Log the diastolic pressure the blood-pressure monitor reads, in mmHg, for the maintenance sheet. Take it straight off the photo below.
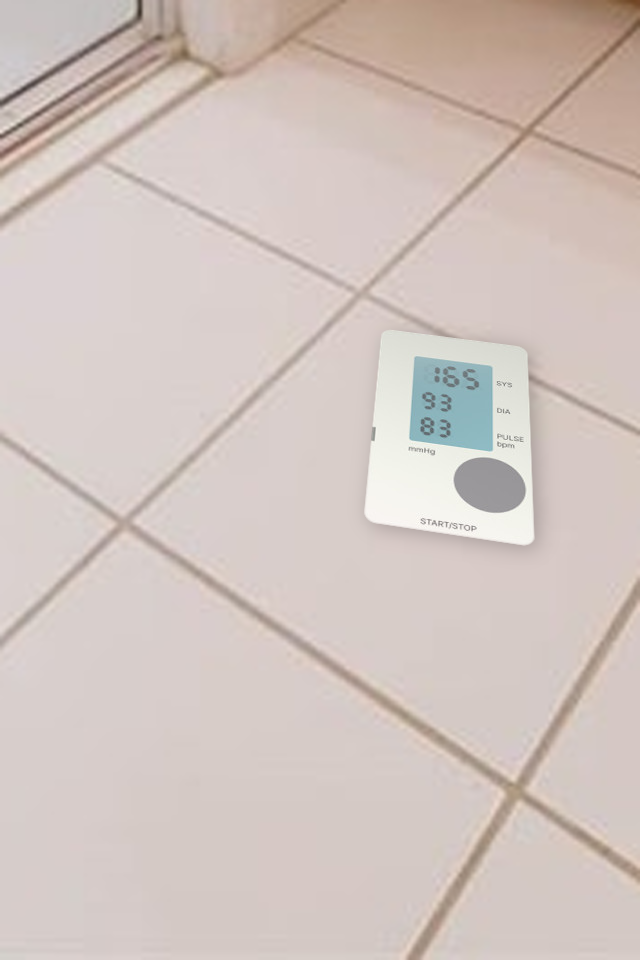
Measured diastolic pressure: 93 mmHg
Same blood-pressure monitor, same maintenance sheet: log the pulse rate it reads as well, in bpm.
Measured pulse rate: 83 bpm
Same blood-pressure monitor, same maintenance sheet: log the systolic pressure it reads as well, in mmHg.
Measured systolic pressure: 165 mmHg
